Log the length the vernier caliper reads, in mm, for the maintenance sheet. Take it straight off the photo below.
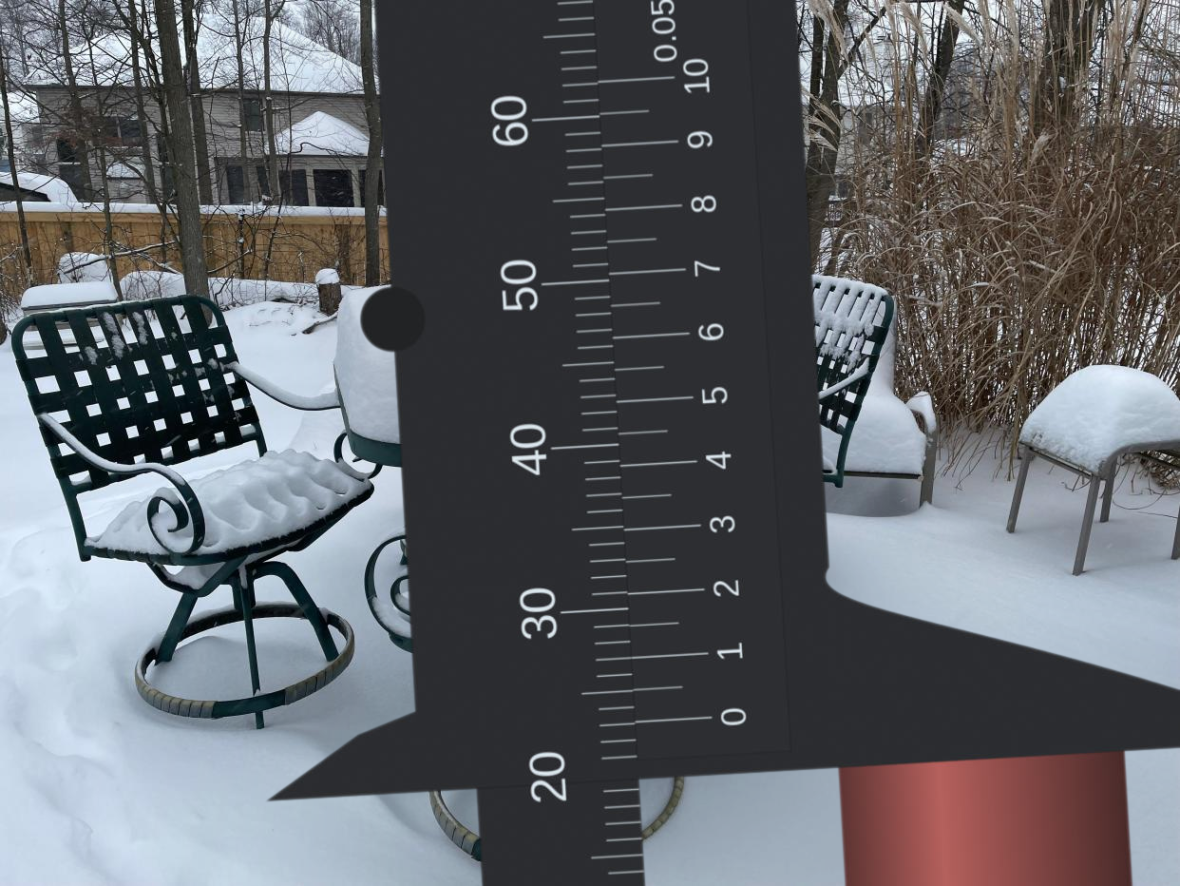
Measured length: 23.1 mm
